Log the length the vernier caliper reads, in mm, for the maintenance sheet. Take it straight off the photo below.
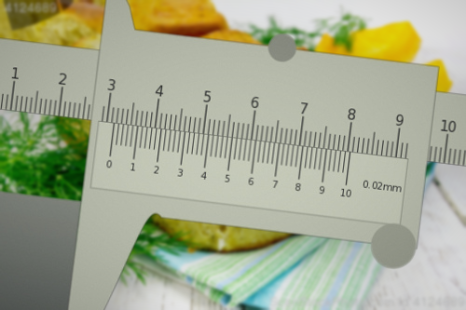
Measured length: 31.5 mm
